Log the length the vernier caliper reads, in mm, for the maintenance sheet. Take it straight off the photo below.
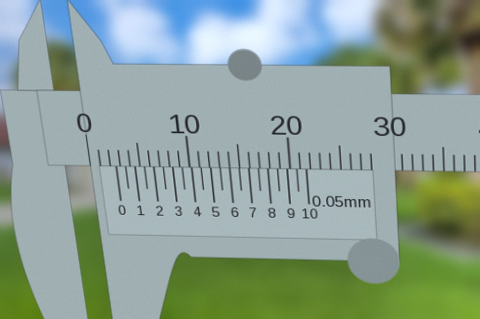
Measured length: 2.6 mm
